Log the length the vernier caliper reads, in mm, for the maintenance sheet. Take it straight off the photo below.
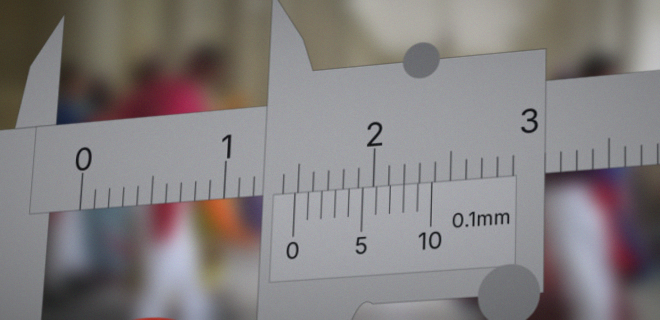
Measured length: 14.8 mm
